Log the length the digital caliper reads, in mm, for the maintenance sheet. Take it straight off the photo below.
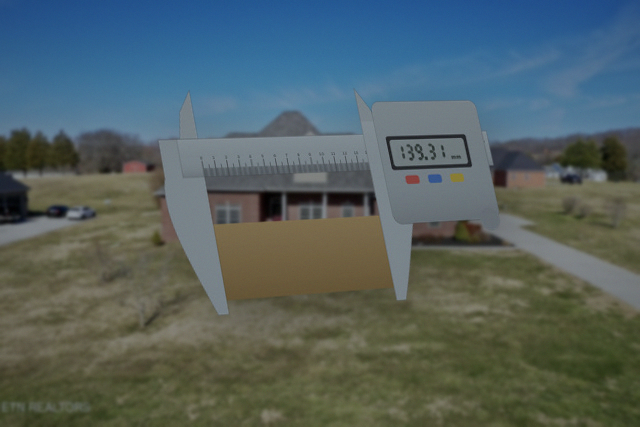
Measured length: 139.31 mm
